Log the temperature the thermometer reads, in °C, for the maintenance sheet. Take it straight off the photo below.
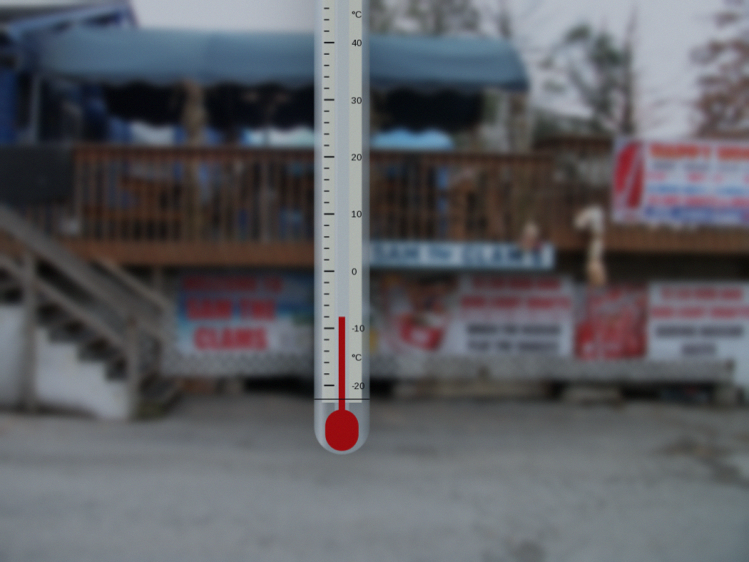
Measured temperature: -8 °C
